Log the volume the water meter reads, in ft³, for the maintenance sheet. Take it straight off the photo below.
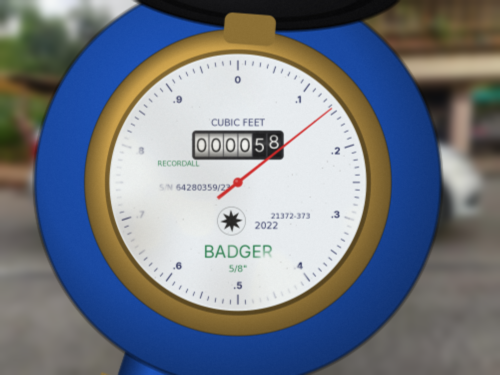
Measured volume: 58.14 ft³
